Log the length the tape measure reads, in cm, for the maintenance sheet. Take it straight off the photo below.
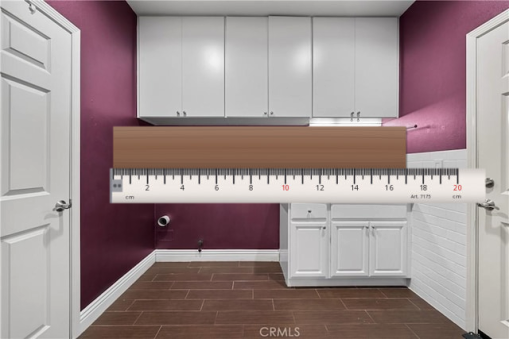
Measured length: 17 cm
